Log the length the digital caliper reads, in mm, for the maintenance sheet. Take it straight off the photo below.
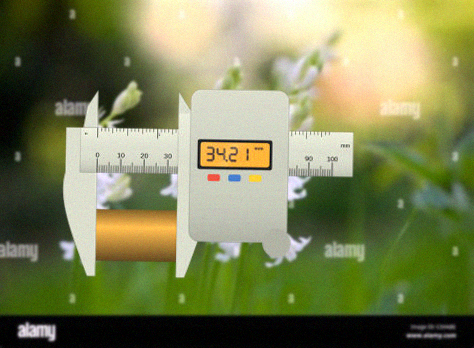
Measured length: 34.21 mm
